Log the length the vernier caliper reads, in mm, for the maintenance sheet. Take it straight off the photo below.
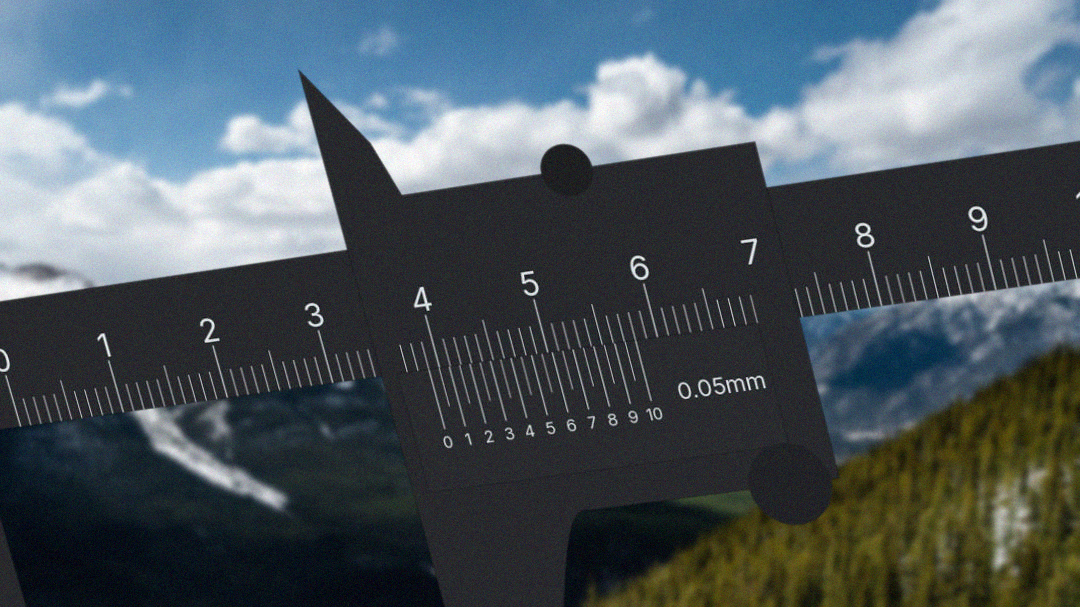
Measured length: 39.0 mm
